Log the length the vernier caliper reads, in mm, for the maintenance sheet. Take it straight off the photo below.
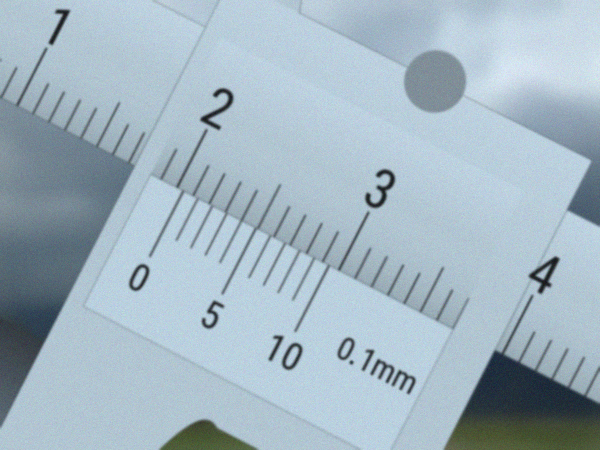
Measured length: 20.4 mm
